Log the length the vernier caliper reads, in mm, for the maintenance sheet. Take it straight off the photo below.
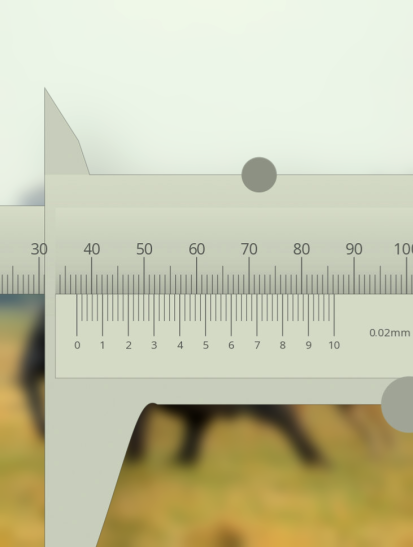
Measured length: 37.2 mm
